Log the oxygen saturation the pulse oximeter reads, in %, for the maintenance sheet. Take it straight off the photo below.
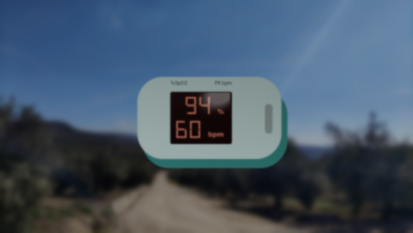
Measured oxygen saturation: 94 %
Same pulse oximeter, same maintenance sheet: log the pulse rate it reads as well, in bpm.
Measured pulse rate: 60 bpm
